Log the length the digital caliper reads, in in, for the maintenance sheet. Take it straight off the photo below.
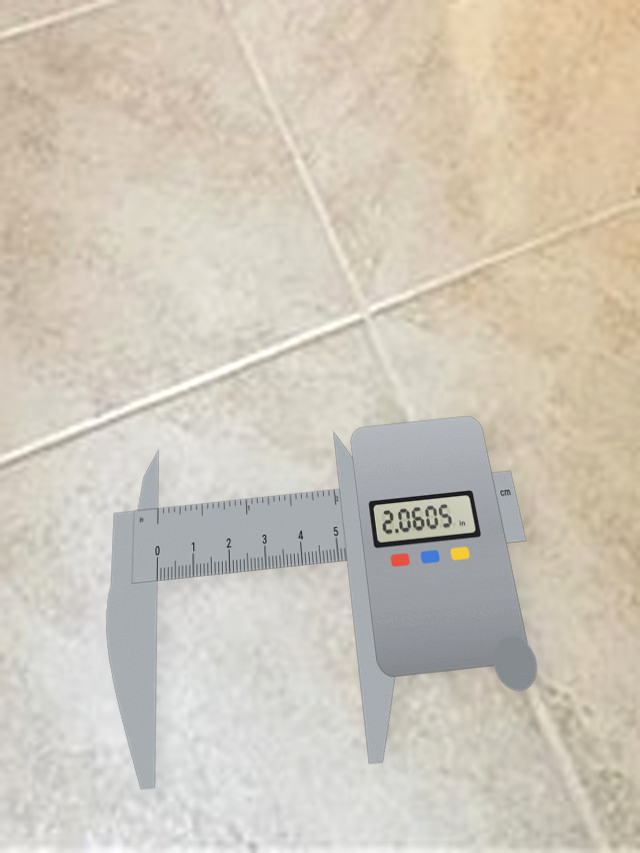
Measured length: 2.0605 in
